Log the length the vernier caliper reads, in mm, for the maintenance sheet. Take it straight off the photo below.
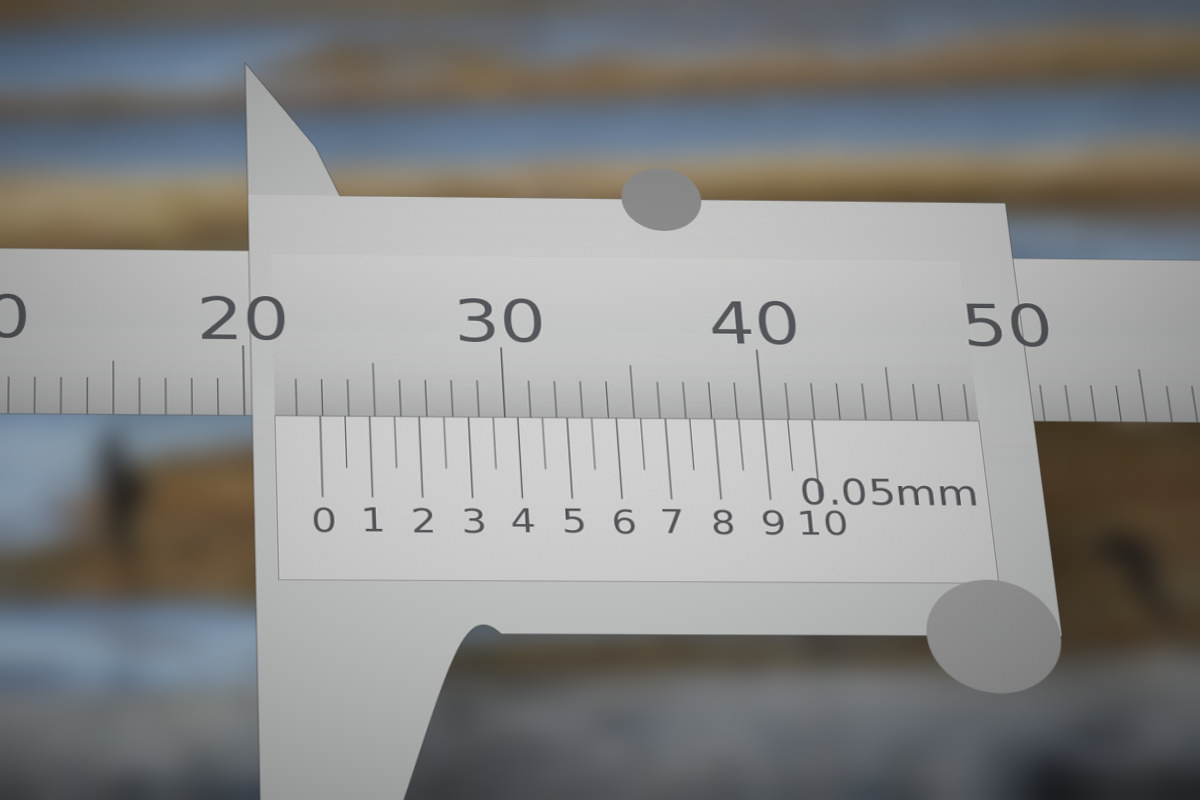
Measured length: 22.90 mm
